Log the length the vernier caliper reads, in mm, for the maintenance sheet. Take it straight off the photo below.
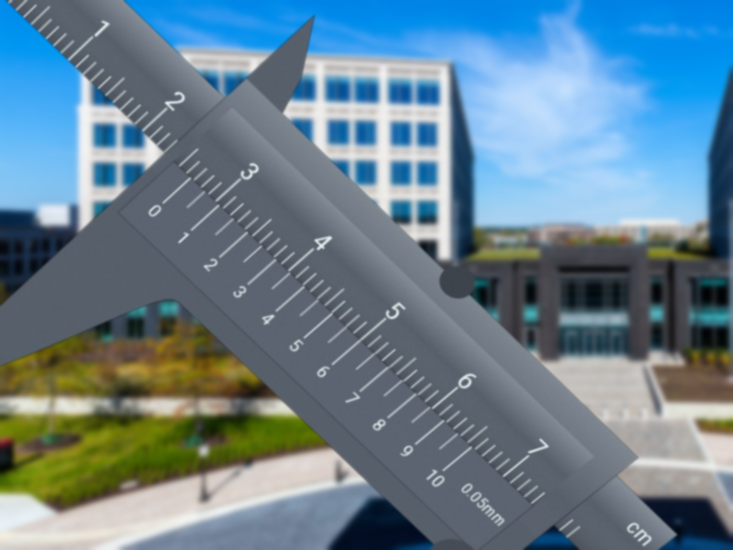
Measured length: 26.6 mm
